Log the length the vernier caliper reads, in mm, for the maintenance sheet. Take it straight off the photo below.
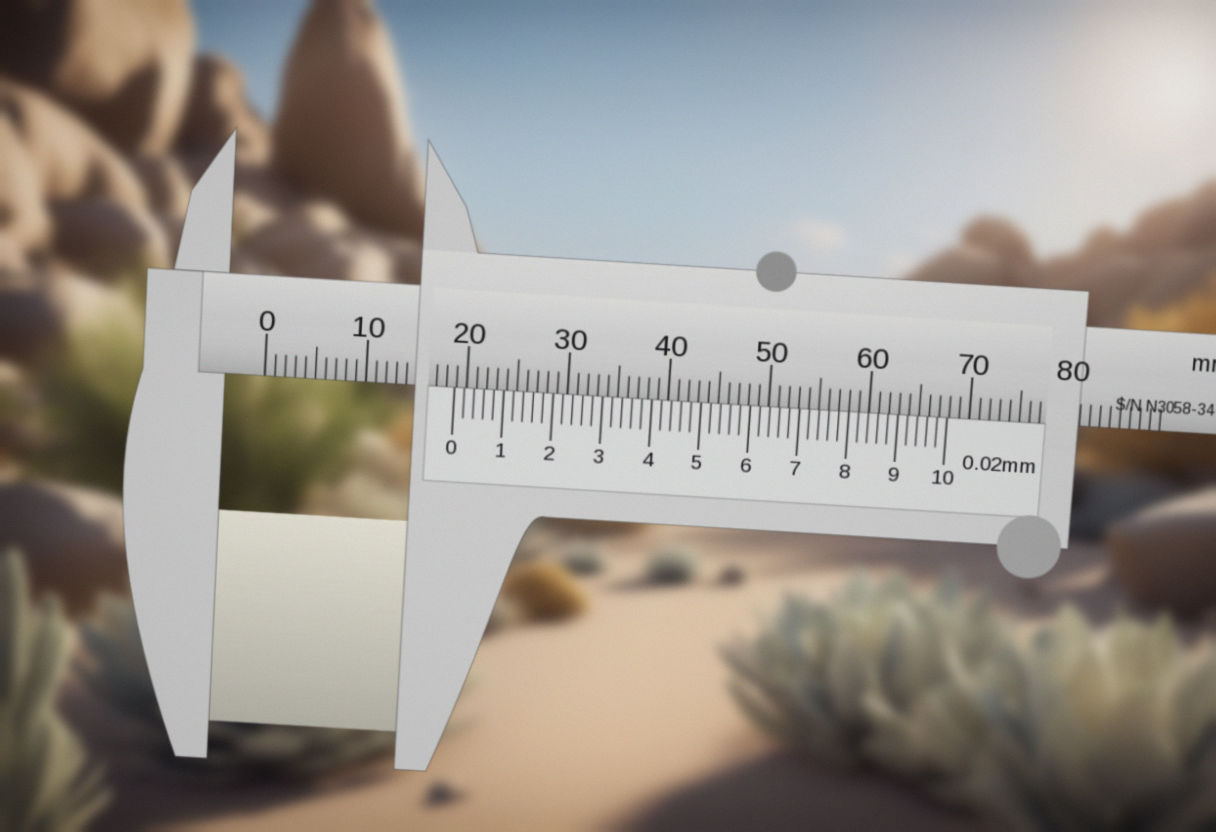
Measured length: 18.8 mm
